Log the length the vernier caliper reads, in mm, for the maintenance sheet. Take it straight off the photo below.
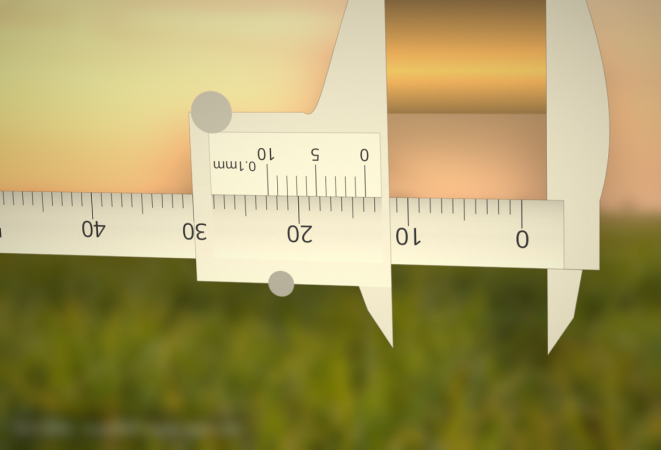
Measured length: 13.8 mm
